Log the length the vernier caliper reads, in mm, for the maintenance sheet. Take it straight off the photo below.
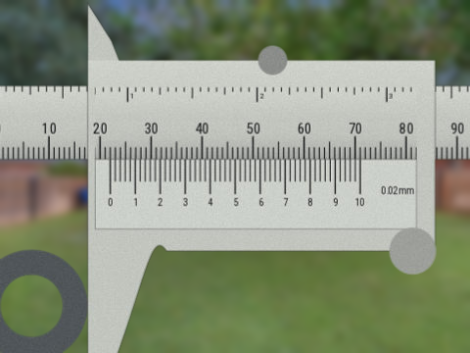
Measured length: 22.0 mm
